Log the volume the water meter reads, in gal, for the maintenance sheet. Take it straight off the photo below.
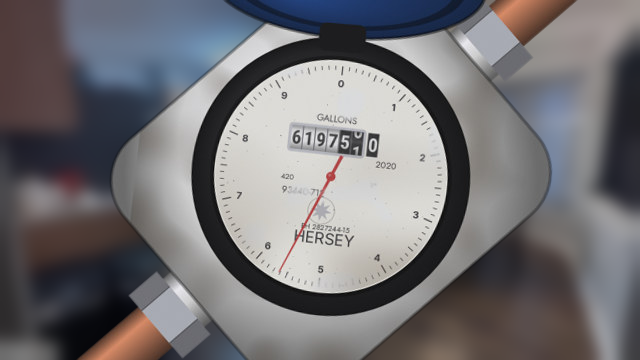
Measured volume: 6197505.6 gal
